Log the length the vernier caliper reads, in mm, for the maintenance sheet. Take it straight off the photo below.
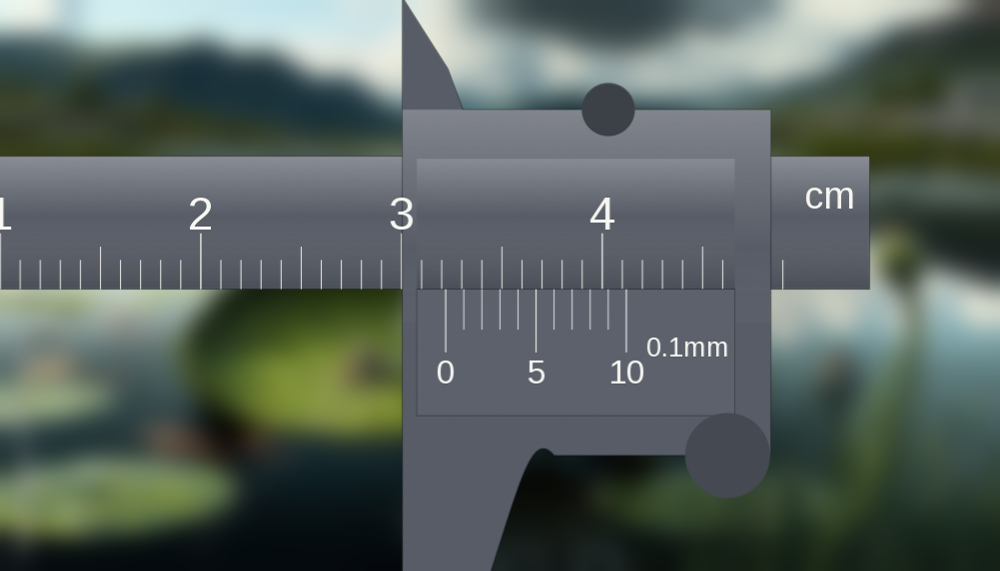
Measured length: 32.2 mm
